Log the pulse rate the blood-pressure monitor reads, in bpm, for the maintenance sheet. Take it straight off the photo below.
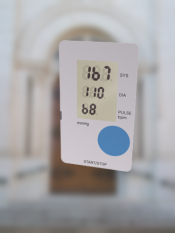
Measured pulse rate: 68 bpm
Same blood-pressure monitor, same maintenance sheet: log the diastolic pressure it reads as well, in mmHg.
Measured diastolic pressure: 110 mmHg
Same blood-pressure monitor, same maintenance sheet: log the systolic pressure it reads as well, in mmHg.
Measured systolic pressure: 167 mmHg
